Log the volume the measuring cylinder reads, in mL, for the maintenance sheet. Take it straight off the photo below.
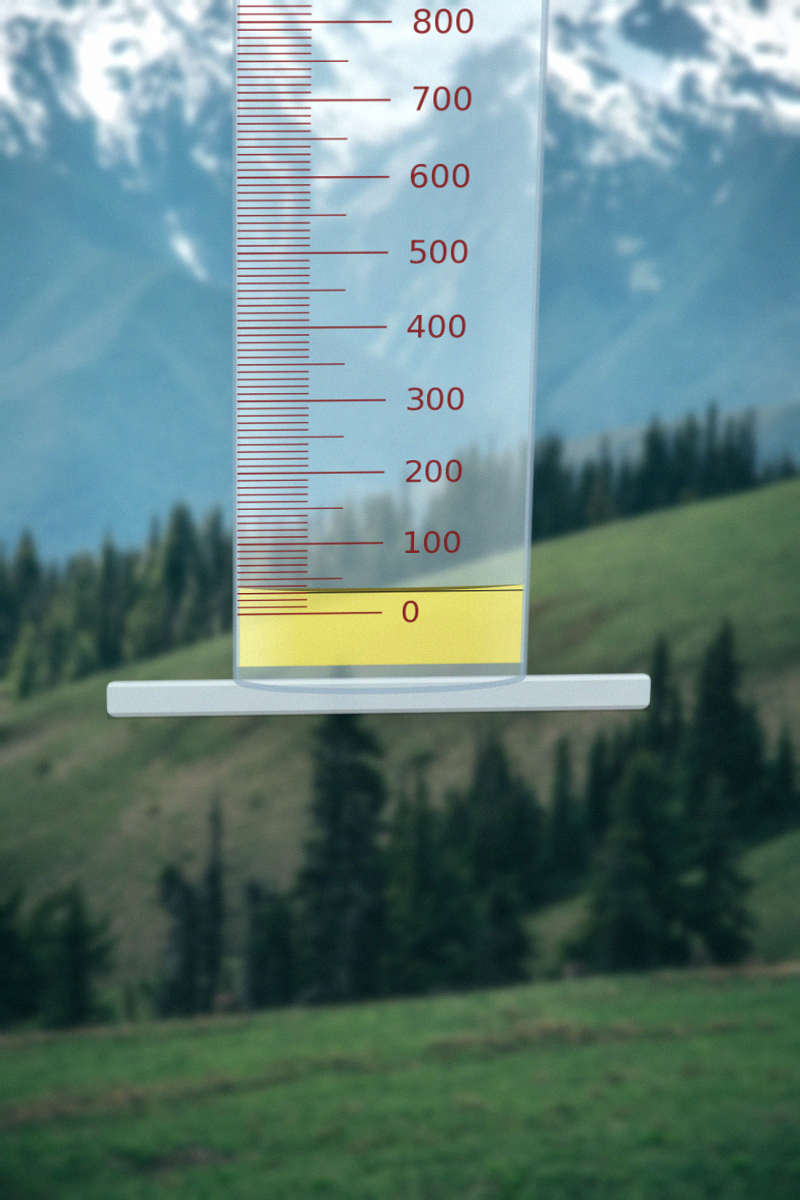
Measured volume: 30 mL
